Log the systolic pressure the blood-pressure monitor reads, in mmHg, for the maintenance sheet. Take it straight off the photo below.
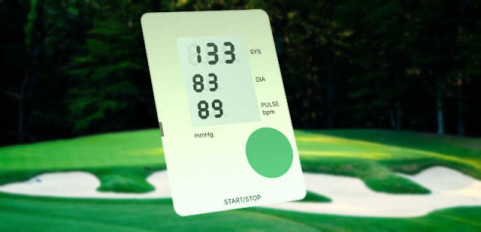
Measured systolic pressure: 133 mmHg
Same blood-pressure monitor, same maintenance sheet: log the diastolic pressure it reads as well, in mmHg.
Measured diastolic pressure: 83 mmHg
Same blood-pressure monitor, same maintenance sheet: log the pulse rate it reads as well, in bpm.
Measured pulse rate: 89 bpm
